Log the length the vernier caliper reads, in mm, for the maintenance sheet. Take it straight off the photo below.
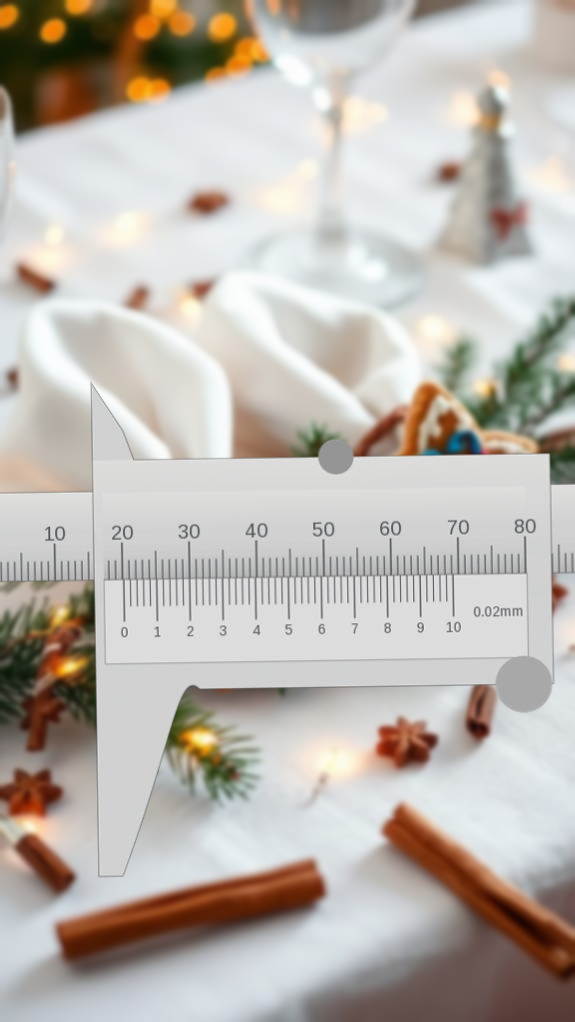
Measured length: 20.2 mm
